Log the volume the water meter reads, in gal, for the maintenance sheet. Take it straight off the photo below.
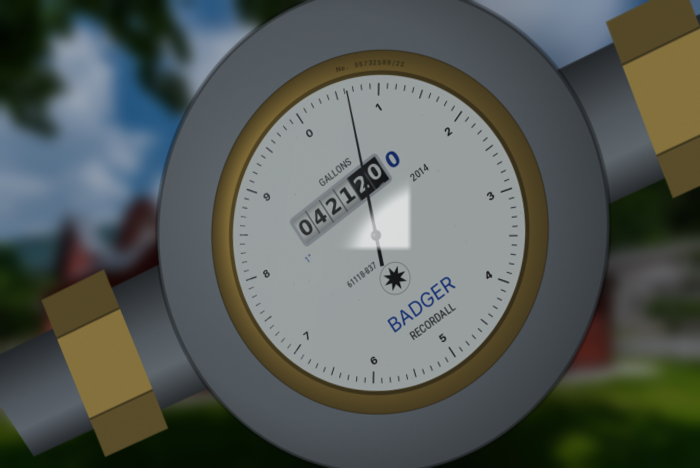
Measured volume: 421200.6 gal
